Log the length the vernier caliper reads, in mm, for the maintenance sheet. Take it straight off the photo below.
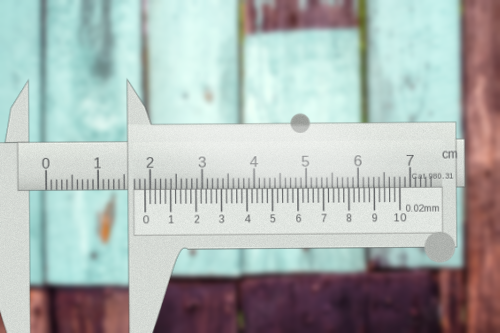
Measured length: 19.0 mm
